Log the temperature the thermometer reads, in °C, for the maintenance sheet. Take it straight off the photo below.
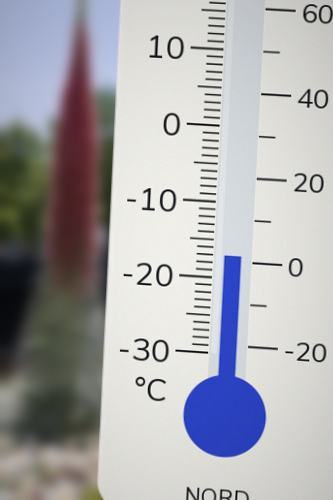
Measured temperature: -17 °C
